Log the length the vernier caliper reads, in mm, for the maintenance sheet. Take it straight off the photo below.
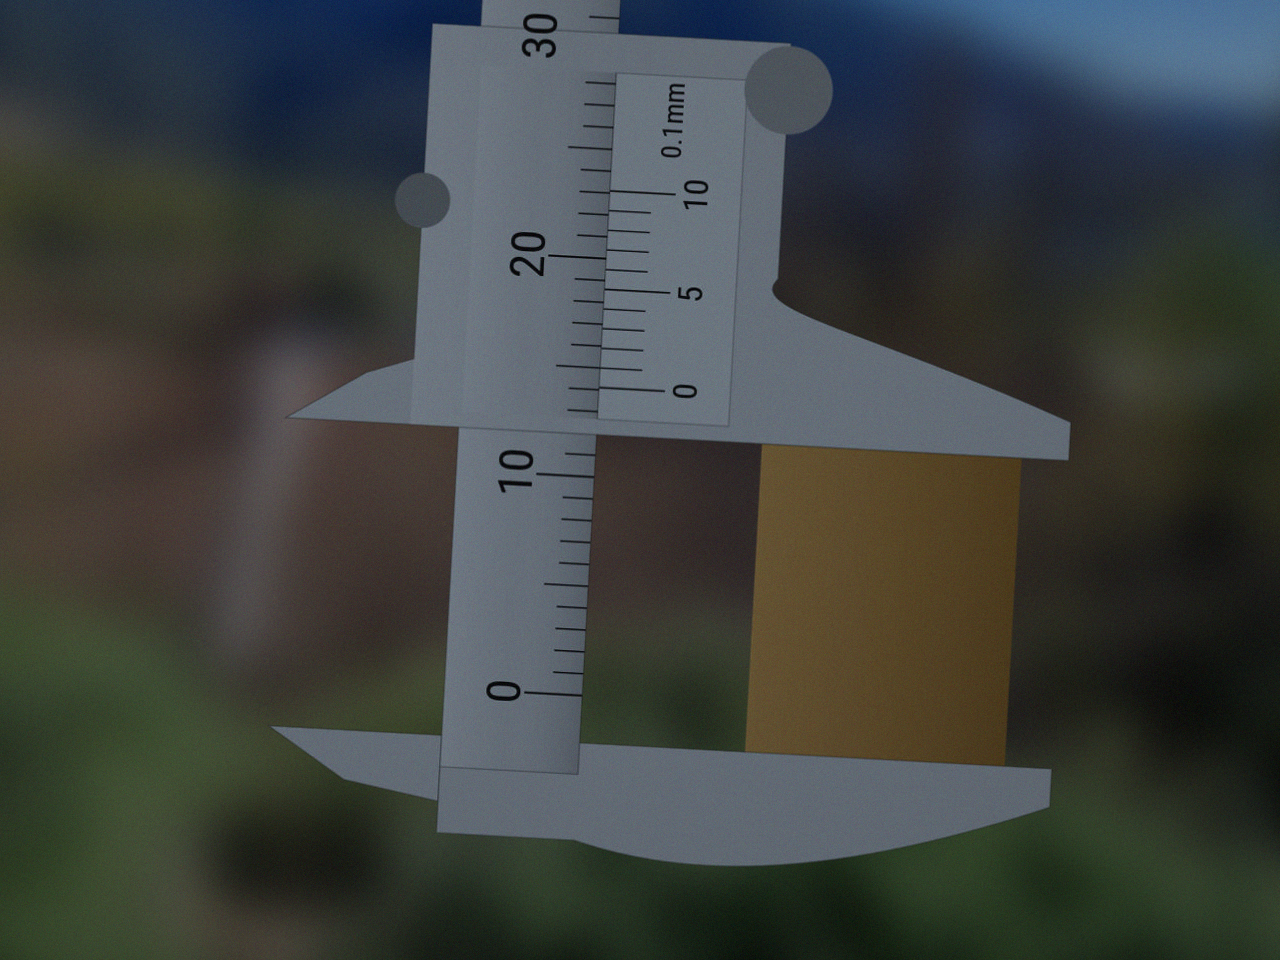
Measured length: 14.1 mm
